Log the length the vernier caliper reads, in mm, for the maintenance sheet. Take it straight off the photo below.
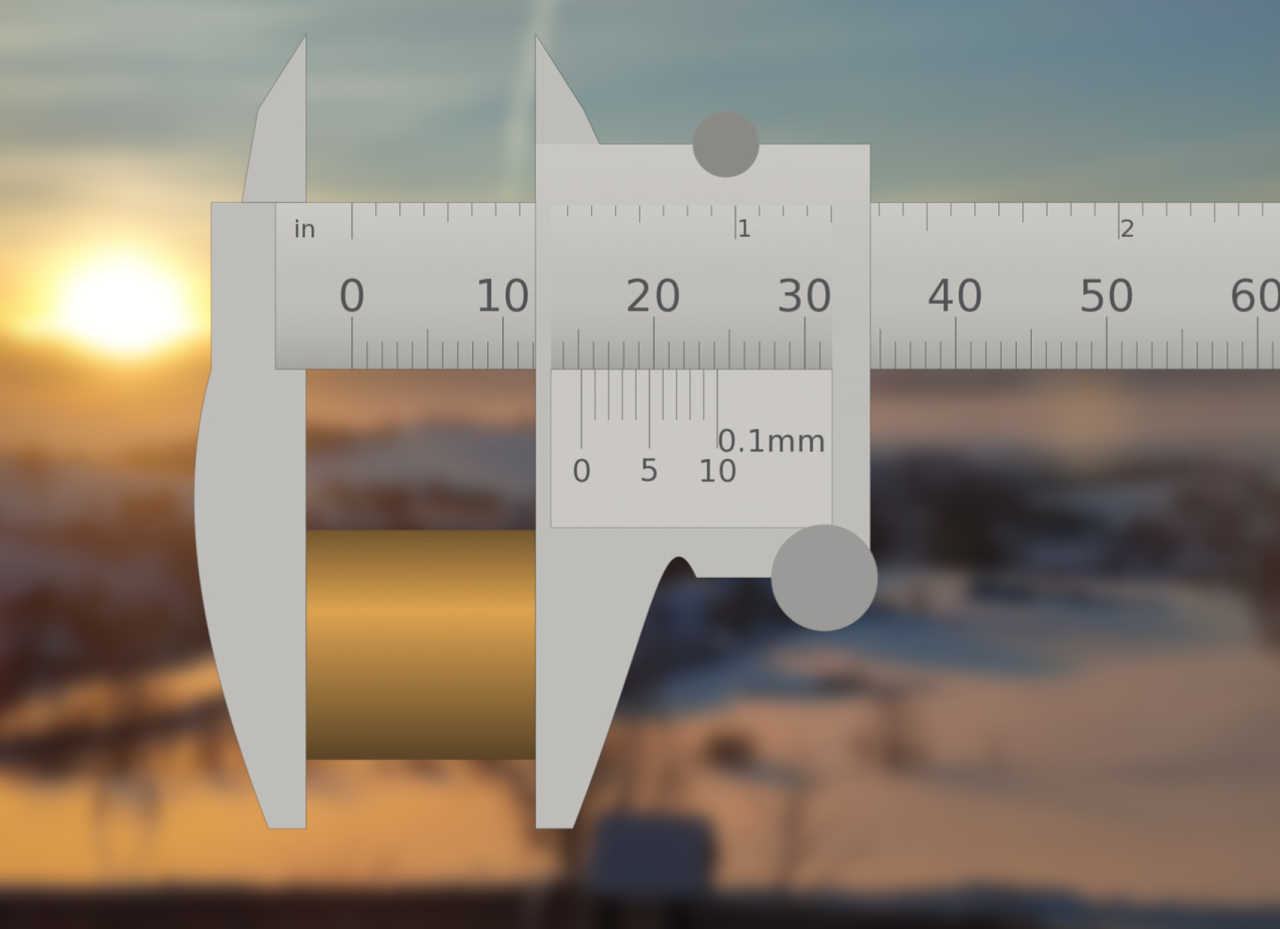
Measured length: 15.2 mm
